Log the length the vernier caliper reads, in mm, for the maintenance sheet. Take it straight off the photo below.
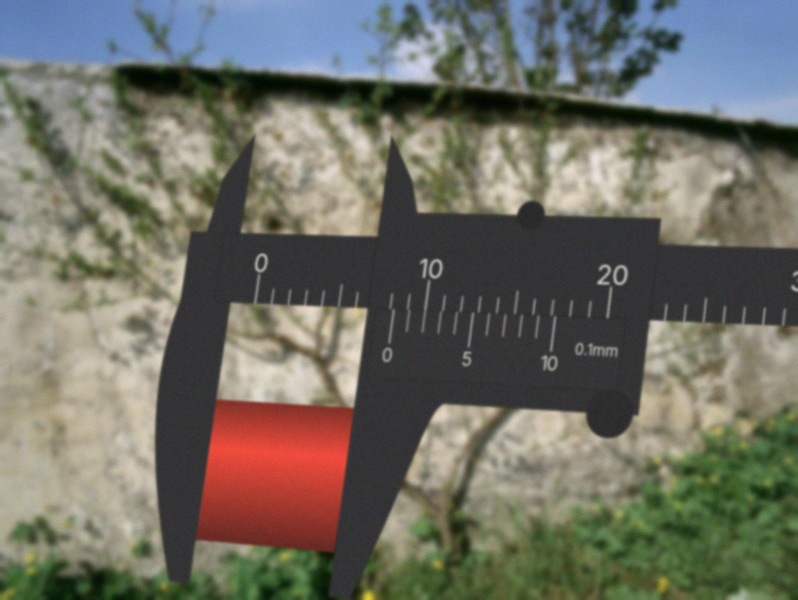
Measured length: 8.2 mm
